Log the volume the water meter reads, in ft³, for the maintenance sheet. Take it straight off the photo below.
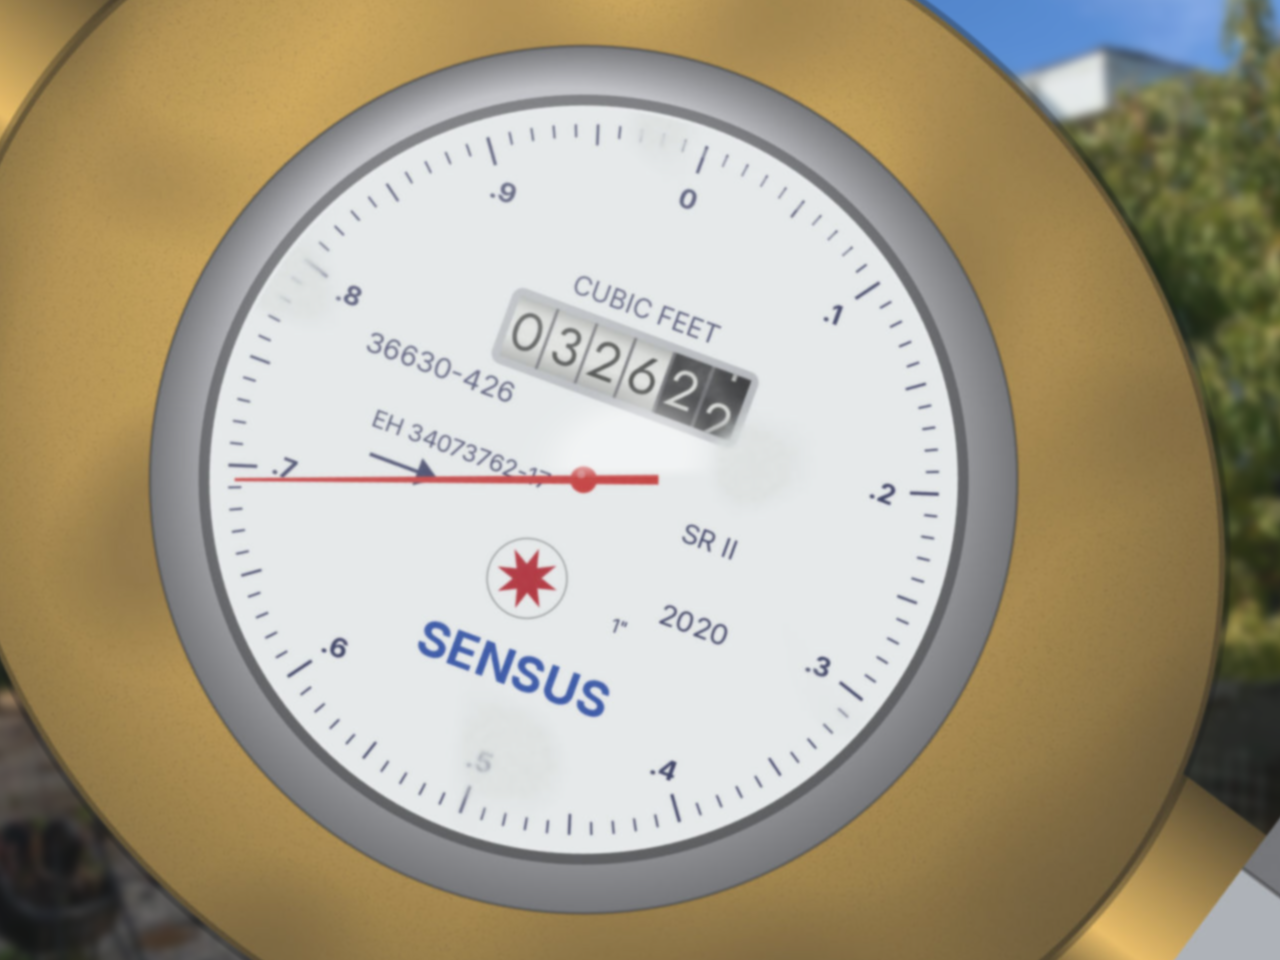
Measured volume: 32621.69 ft³
